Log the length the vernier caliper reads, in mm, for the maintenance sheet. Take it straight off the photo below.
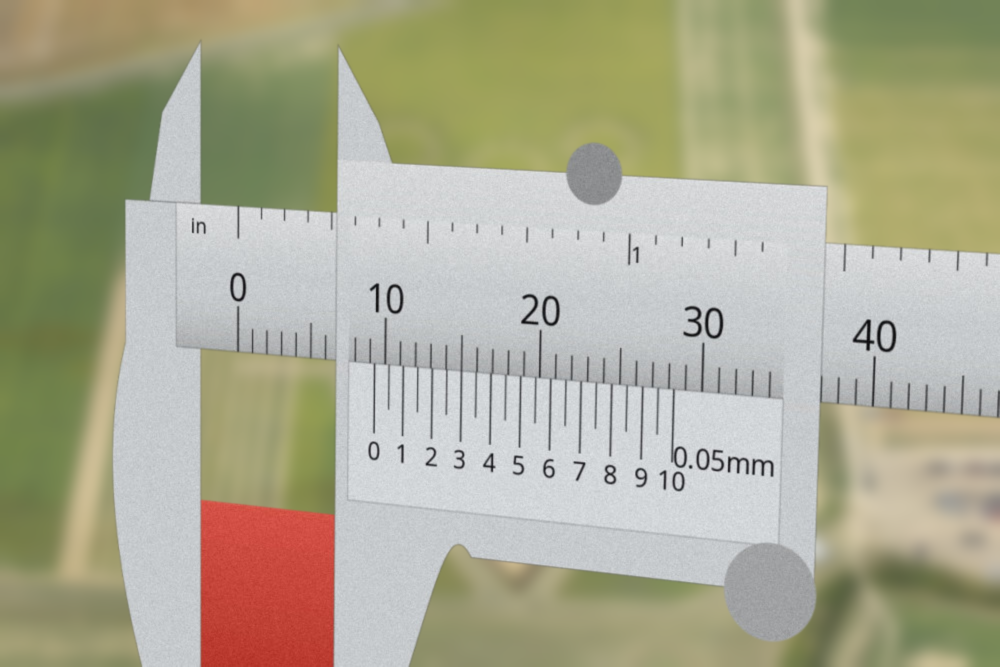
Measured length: 9.3 mm
